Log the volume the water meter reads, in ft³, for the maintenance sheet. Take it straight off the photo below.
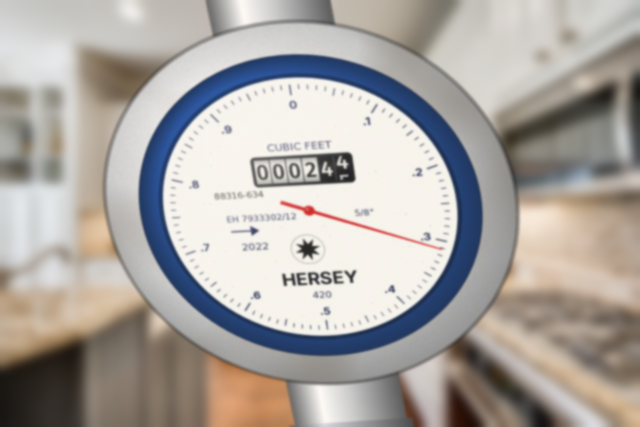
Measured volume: 244.31 ft³
